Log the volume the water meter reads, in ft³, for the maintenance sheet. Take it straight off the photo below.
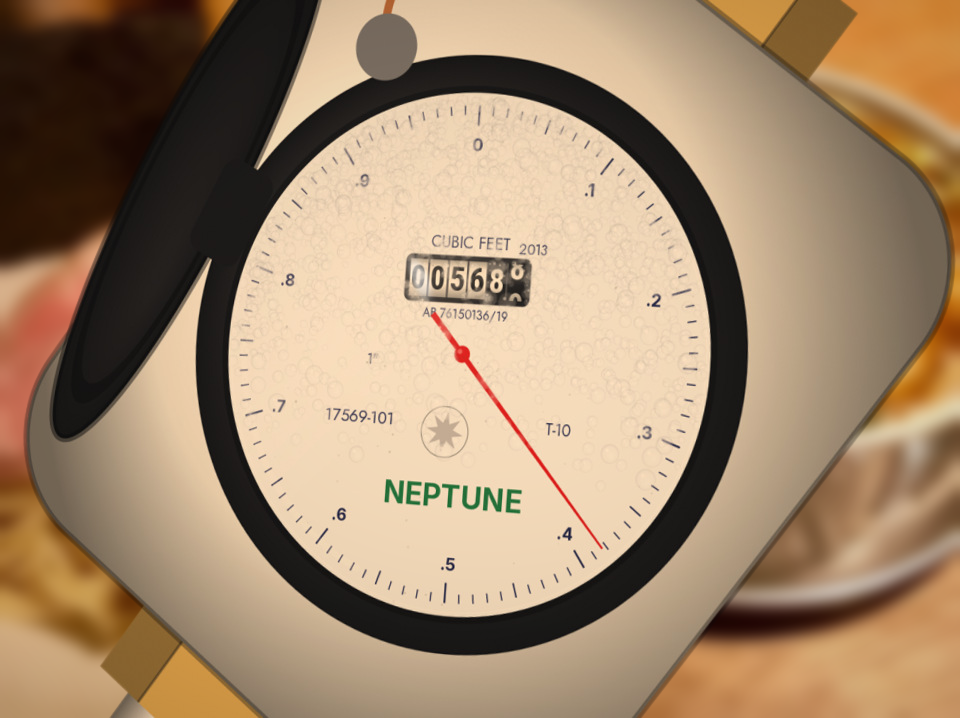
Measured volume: 5688.38 ft³
